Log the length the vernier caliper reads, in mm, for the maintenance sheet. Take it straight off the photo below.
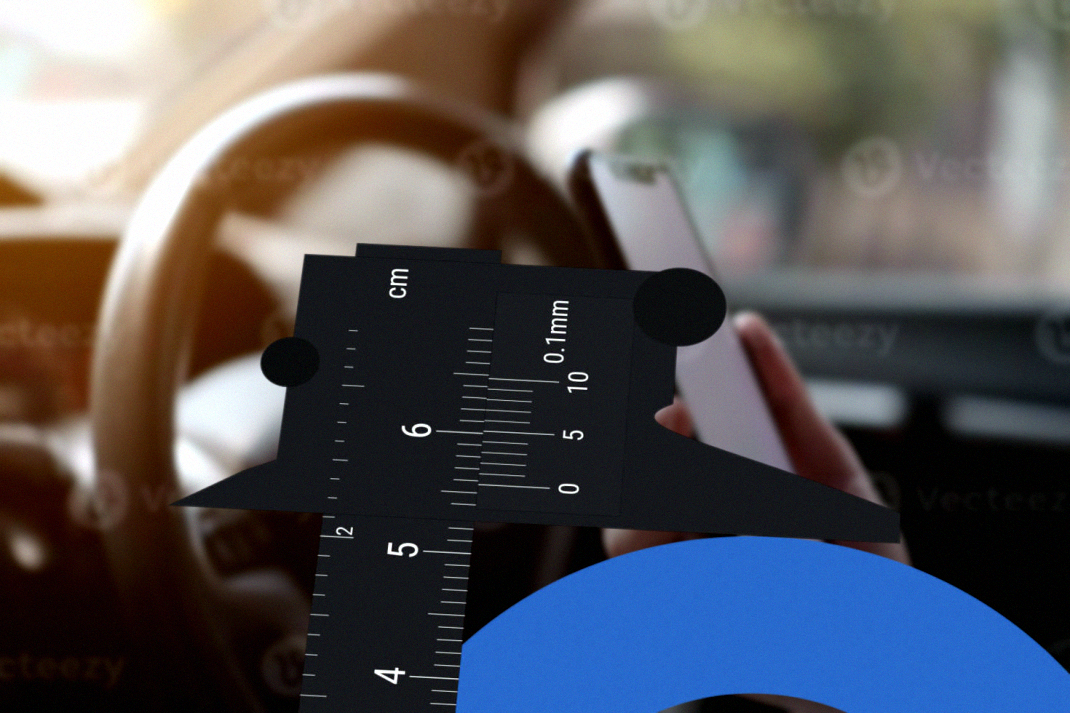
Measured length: 55.7 mm
